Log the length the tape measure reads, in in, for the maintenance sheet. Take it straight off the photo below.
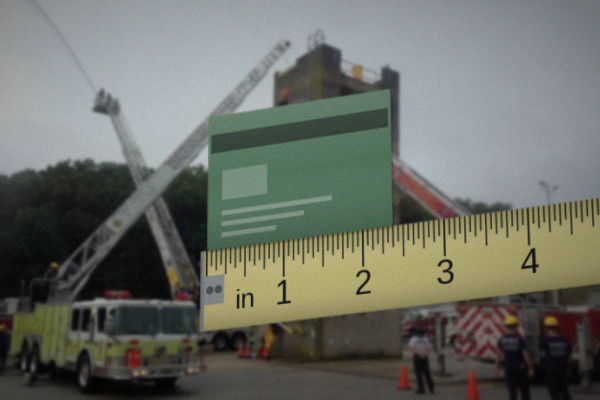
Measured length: 2.375 in
